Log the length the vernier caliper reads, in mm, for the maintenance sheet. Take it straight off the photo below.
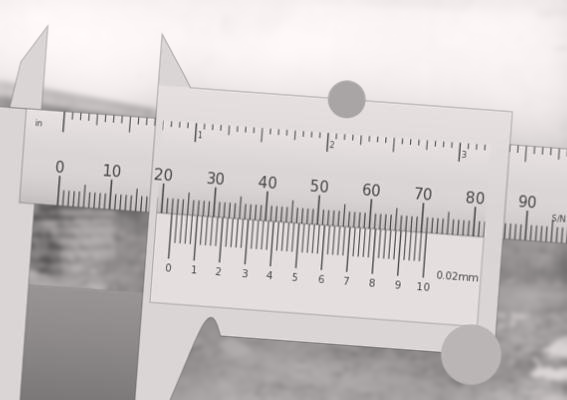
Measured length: 22.0 mm
